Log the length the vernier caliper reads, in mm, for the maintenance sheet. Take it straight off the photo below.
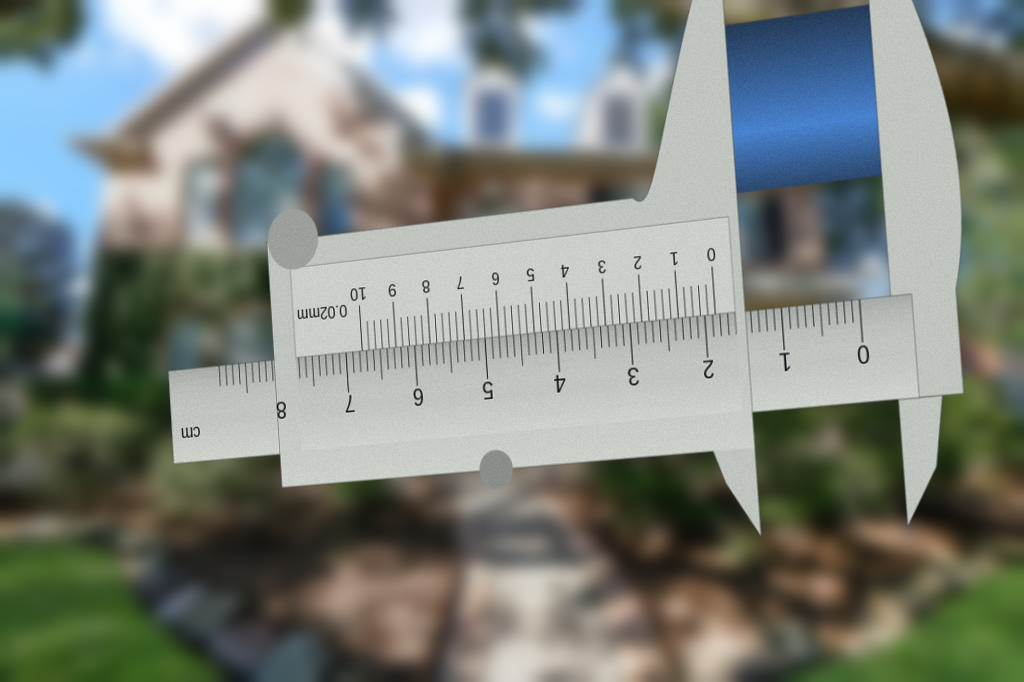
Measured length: 18.6 mm
